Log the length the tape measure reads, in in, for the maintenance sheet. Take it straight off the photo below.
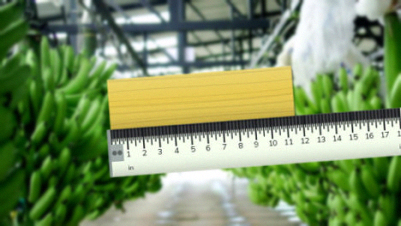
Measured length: 11.5 in
